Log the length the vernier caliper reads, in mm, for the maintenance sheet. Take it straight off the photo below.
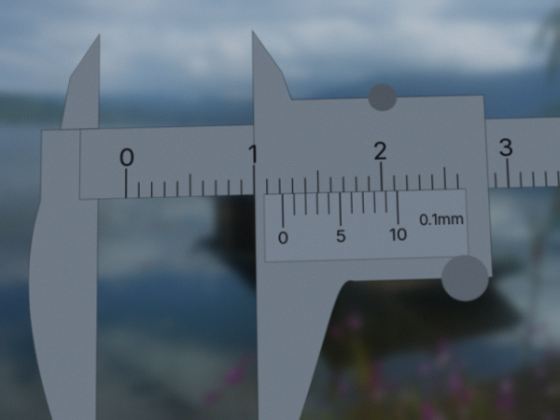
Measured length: 12.2 mm
